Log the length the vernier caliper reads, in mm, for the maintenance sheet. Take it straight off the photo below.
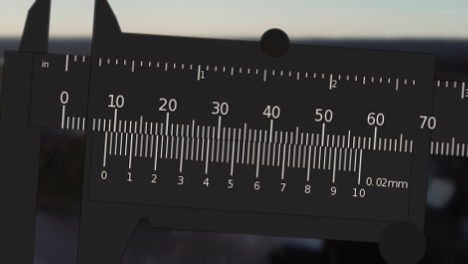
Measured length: 8.5 mm
